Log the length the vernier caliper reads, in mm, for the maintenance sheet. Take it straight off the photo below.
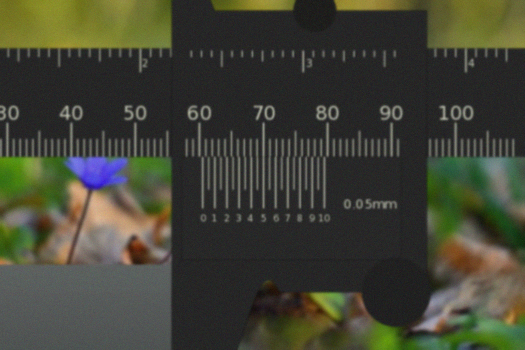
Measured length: 60.5 mm
